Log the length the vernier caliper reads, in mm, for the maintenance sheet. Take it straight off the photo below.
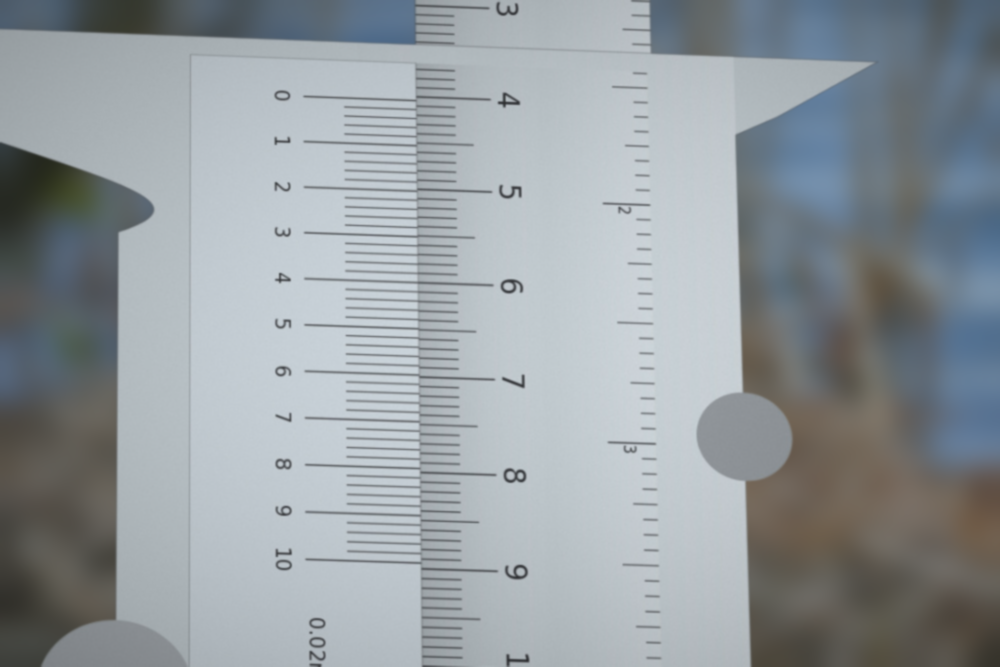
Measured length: 40.4 mm
